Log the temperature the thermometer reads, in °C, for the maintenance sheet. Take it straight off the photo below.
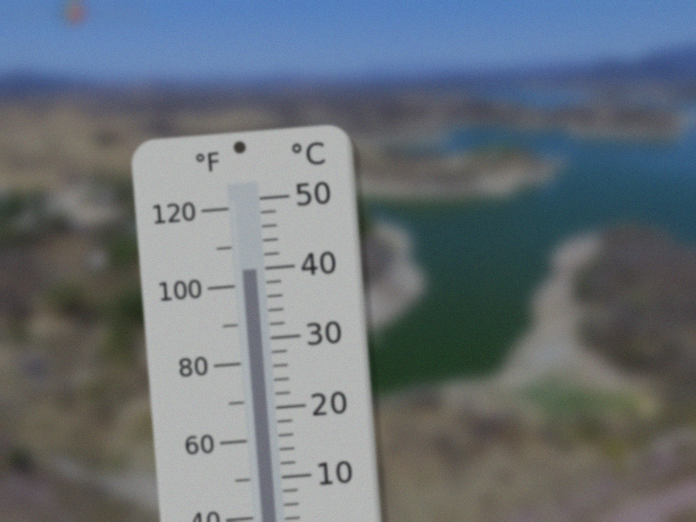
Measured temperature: 40 °C
